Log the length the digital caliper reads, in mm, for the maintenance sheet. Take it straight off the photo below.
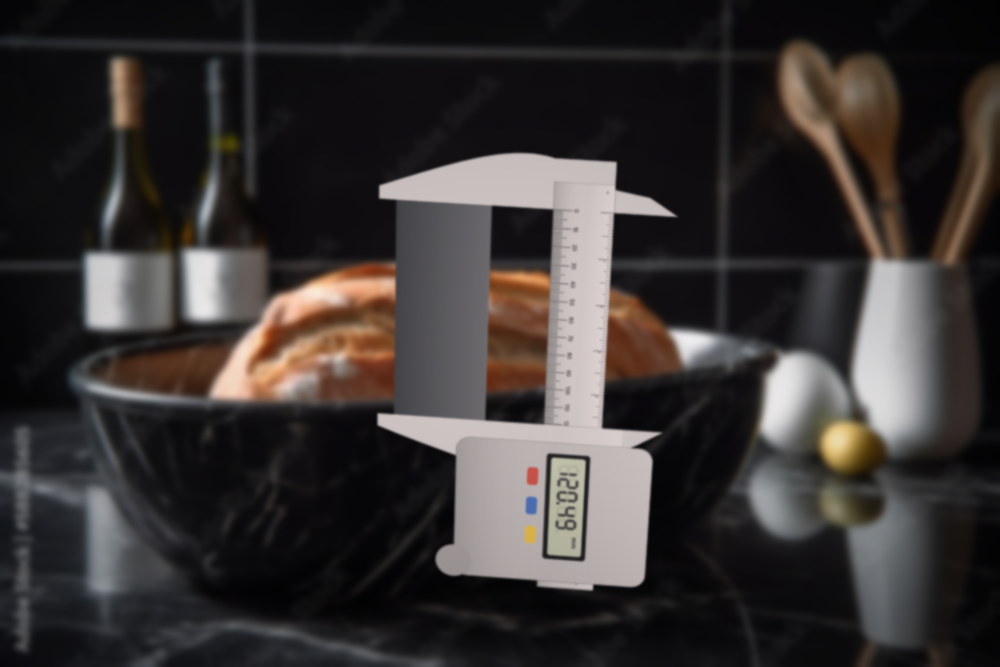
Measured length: 120.49 mm
